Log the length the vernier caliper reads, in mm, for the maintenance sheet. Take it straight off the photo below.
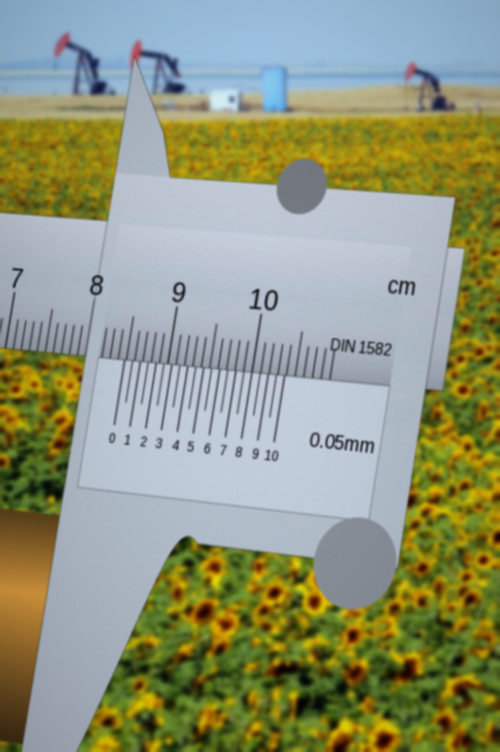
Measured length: 84.8 mm
